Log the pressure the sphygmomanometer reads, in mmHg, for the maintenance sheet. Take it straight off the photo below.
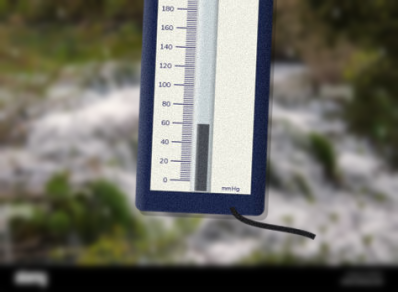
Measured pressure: 60 mmHg
